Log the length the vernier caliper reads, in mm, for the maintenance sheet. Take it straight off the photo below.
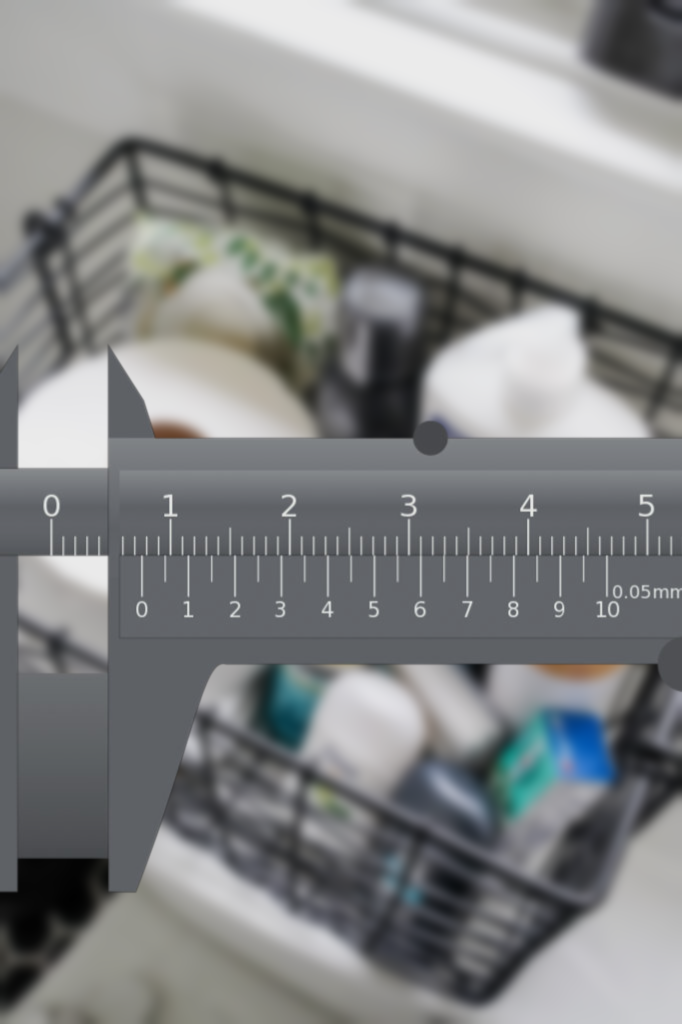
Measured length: 7.6 mm
